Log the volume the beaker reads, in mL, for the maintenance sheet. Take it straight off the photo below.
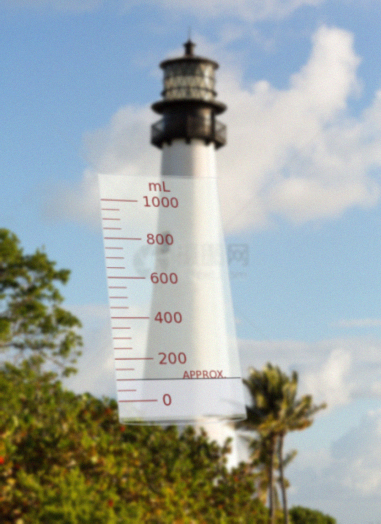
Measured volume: 100 mL
